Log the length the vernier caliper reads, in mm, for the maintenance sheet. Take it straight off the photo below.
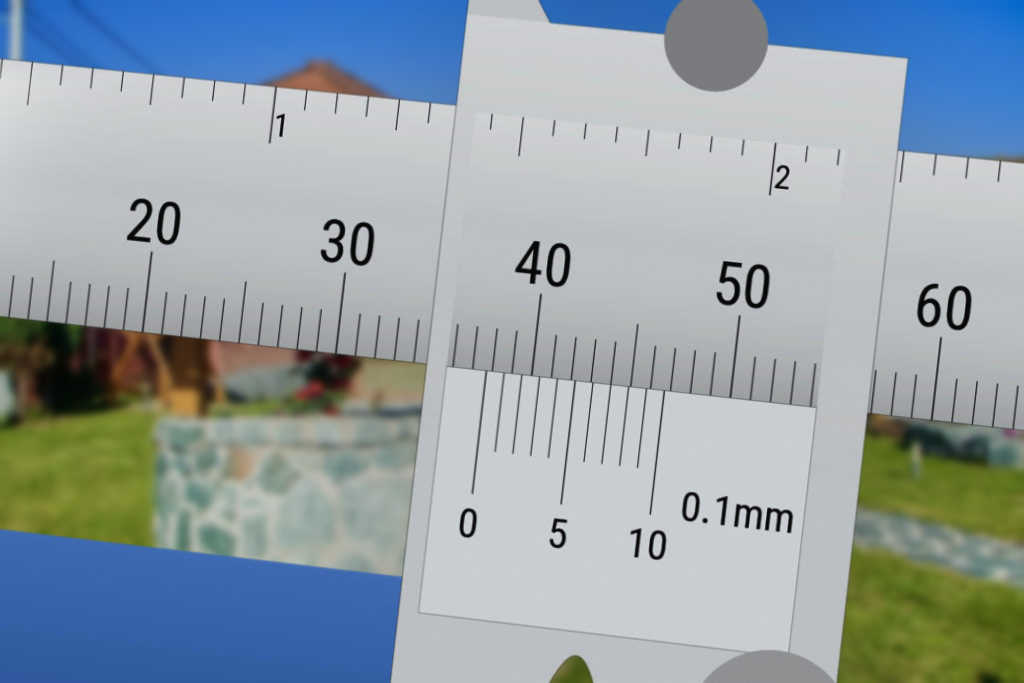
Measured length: 37.7 mm
